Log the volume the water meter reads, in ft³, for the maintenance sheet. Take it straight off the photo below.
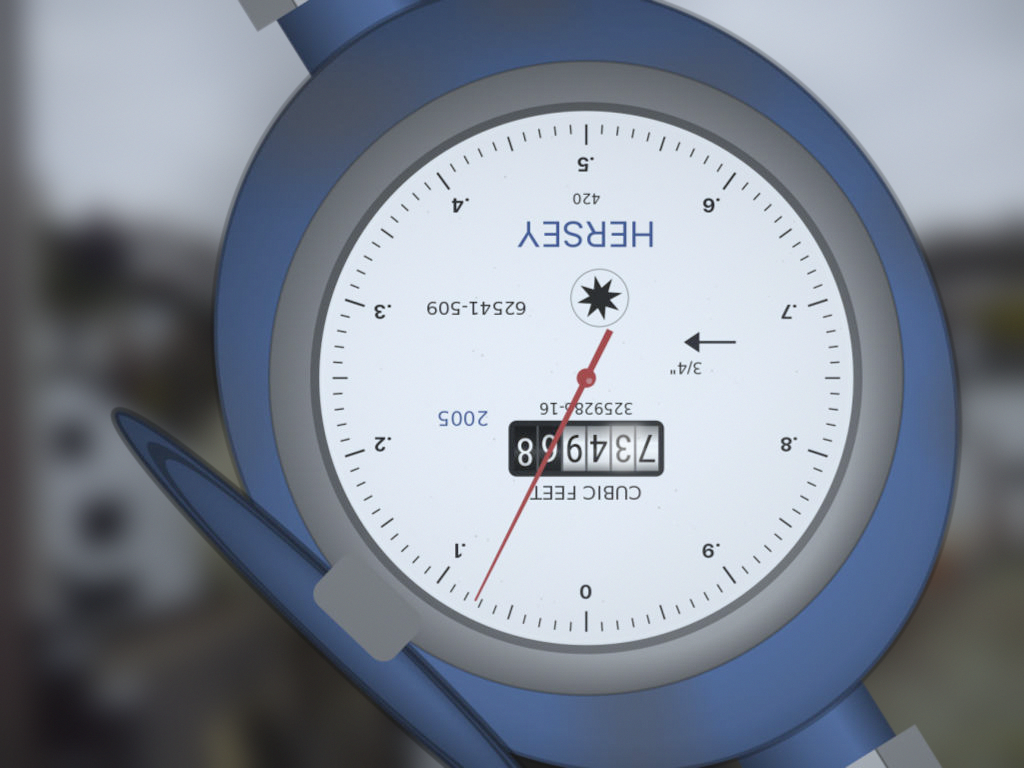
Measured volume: 734968.07 ft³
